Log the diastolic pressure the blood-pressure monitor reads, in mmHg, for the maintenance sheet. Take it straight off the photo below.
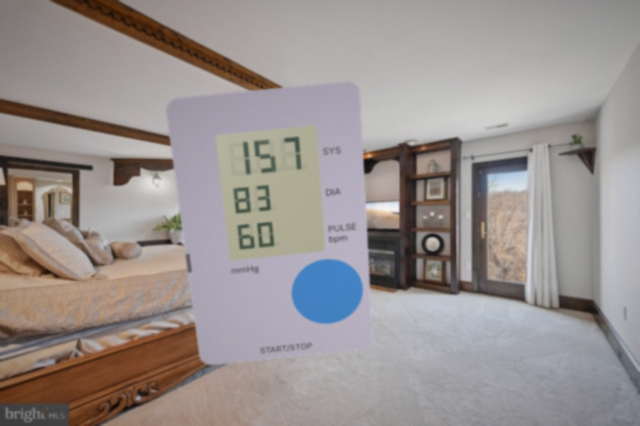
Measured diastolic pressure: 83 mmHg
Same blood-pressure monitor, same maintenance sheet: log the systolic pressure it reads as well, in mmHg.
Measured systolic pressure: 157 mmHg
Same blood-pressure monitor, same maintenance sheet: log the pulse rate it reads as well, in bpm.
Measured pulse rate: 60 bpm
